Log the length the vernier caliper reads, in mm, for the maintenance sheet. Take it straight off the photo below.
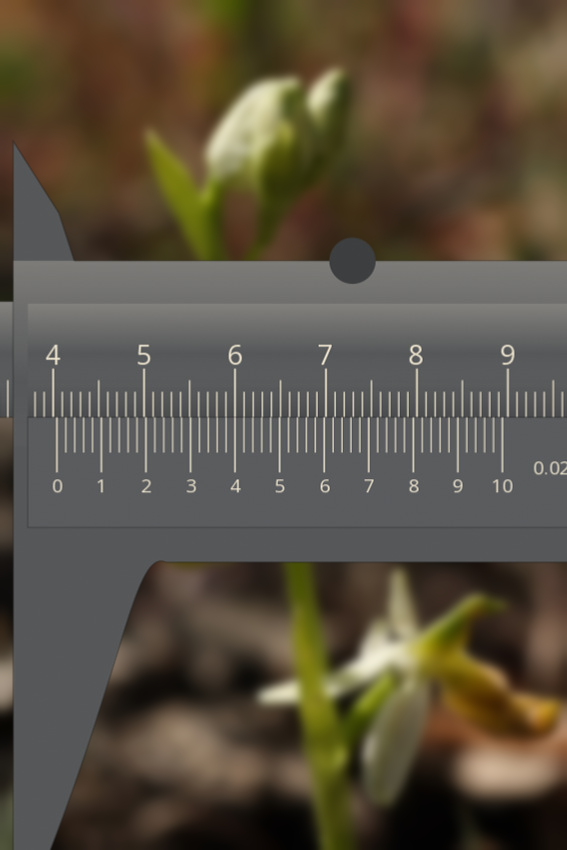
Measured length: 40.4 mm
